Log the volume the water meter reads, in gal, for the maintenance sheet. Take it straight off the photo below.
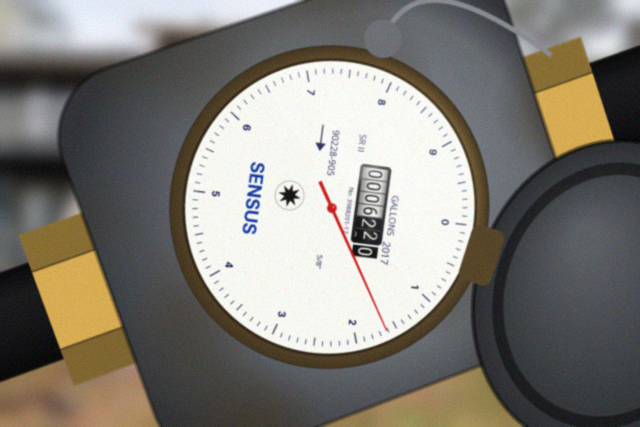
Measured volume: 6221.6 gal
